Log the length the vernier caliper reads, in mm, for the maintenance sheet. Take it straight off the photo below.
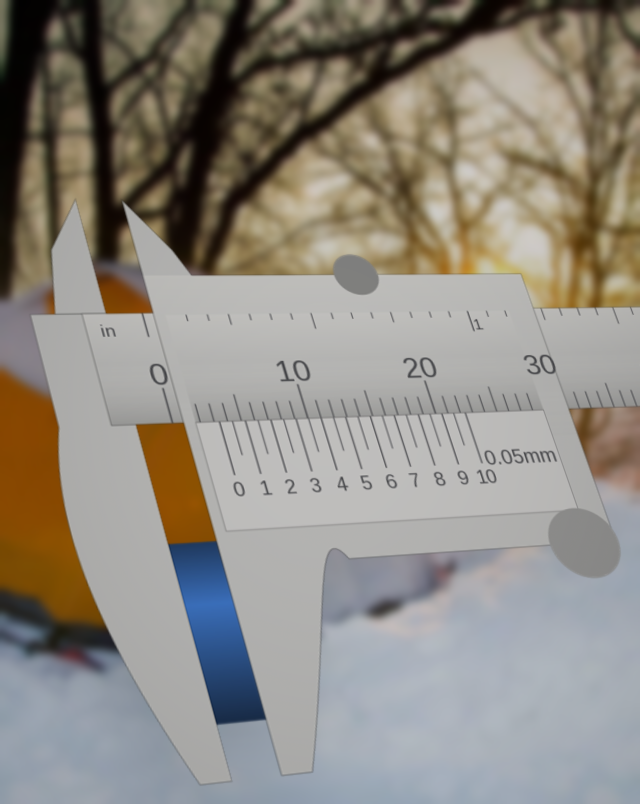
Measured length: 3.4 mm
